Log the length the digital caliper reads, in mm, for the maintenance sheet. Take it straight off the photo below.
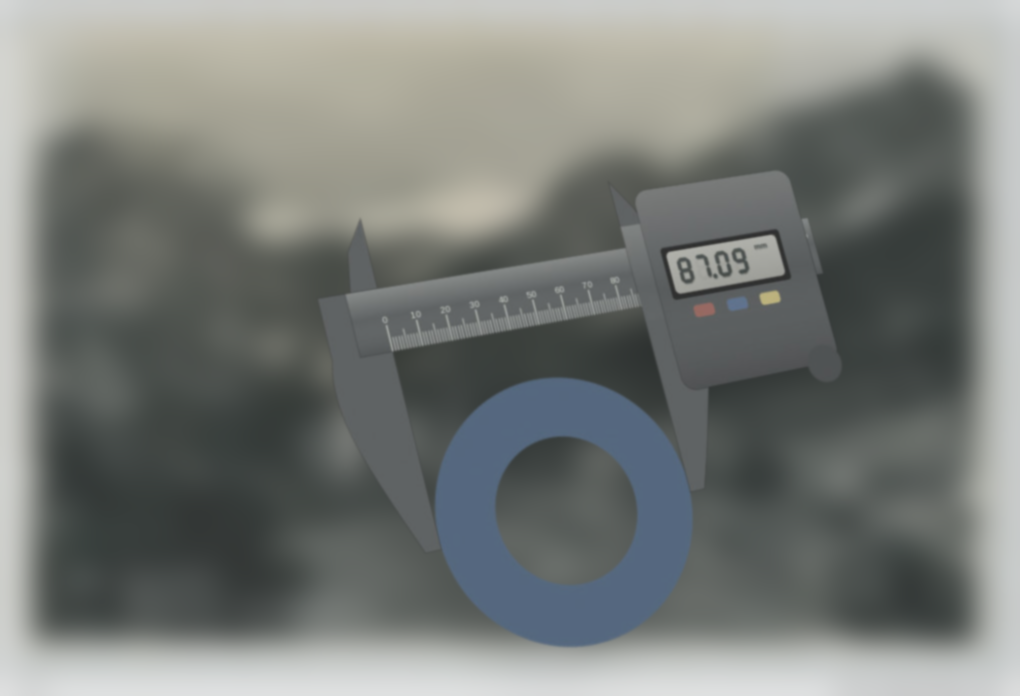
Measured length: 87.09 mm
